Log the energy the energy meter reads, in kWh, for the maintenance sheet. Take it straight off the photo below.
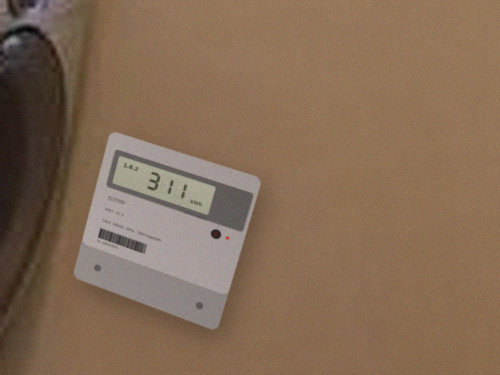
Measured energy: 311 kWh
